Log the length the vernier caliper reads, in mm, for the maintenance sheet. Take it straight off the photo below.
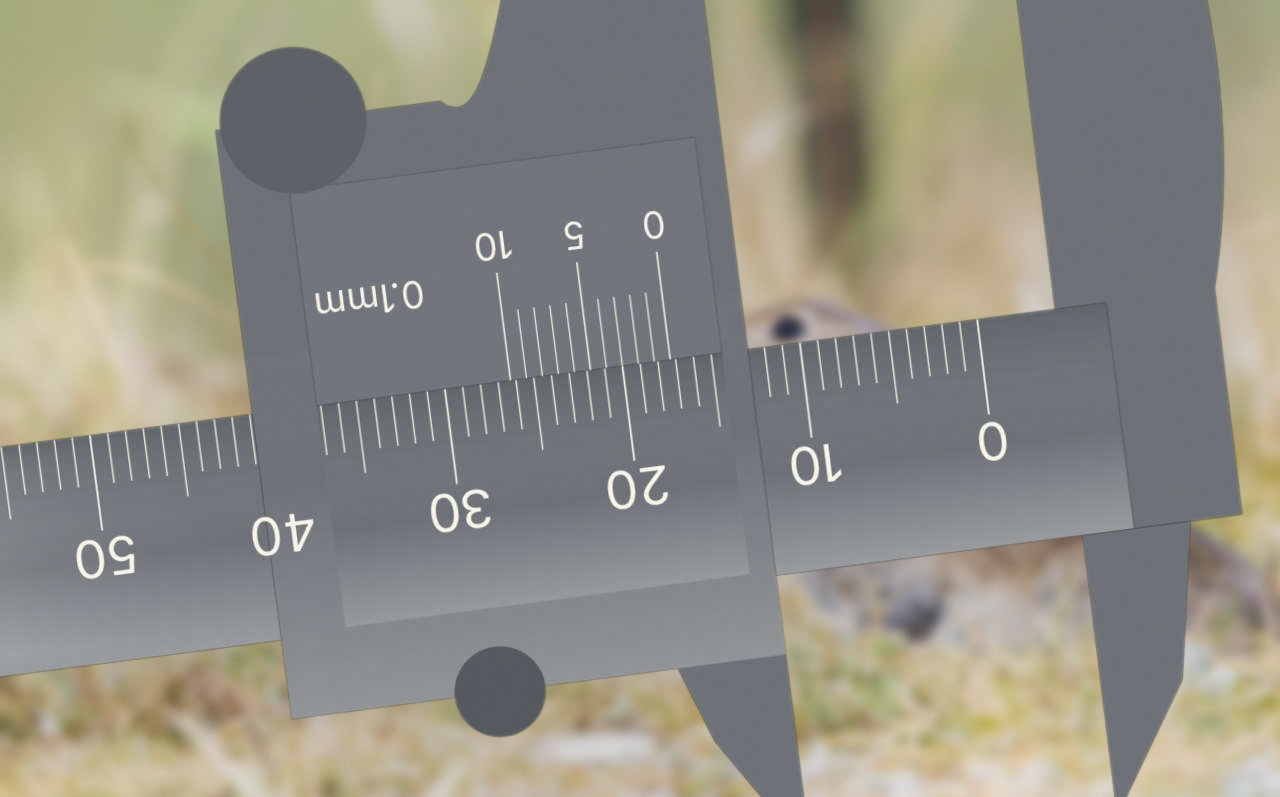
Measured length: 17.3 mm
